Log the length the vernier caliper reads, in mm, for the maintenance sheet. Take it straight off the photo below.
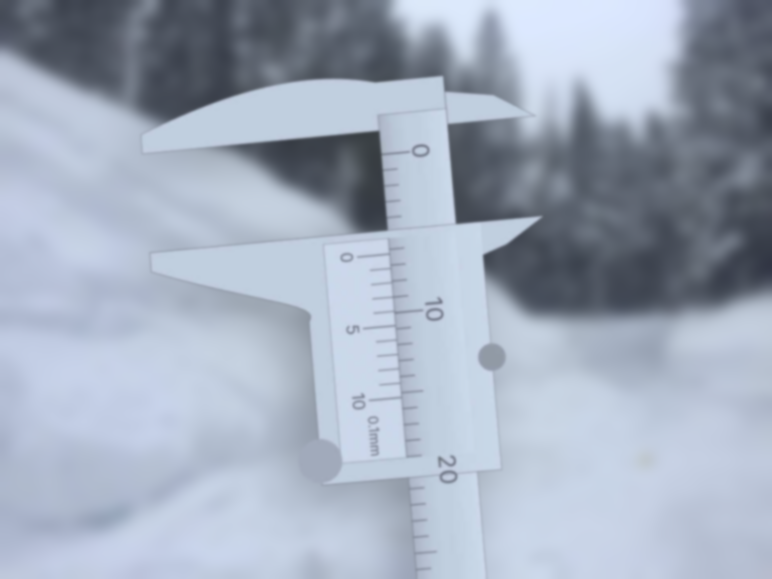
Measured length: 6.3 mm
